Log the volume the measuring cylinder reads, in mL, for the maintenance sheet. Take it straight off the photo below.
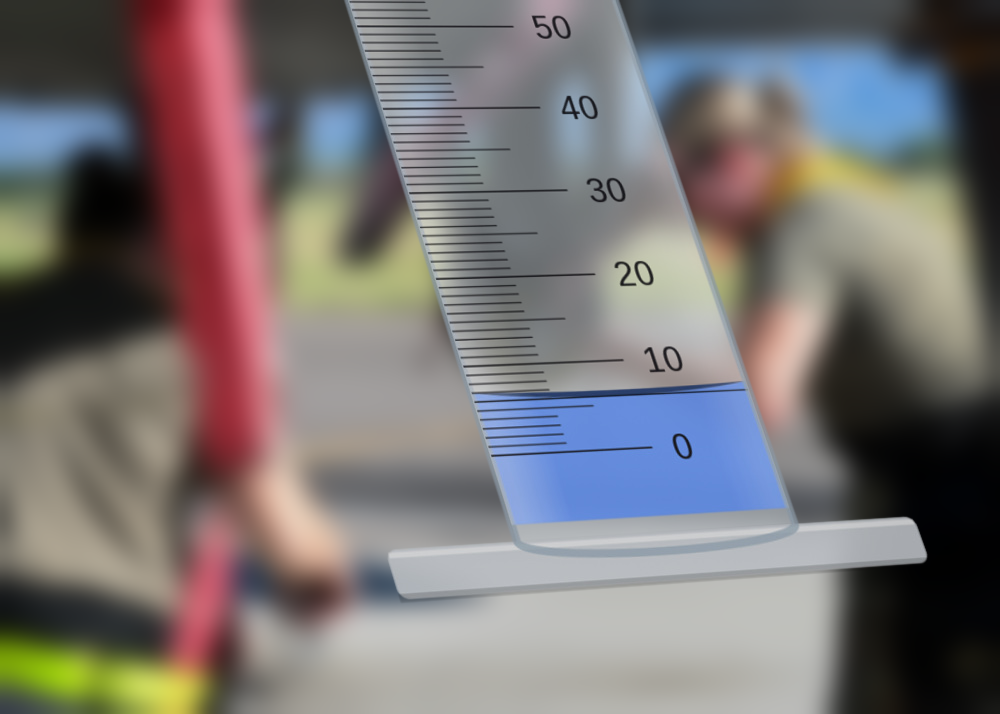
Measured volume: 6 mL
